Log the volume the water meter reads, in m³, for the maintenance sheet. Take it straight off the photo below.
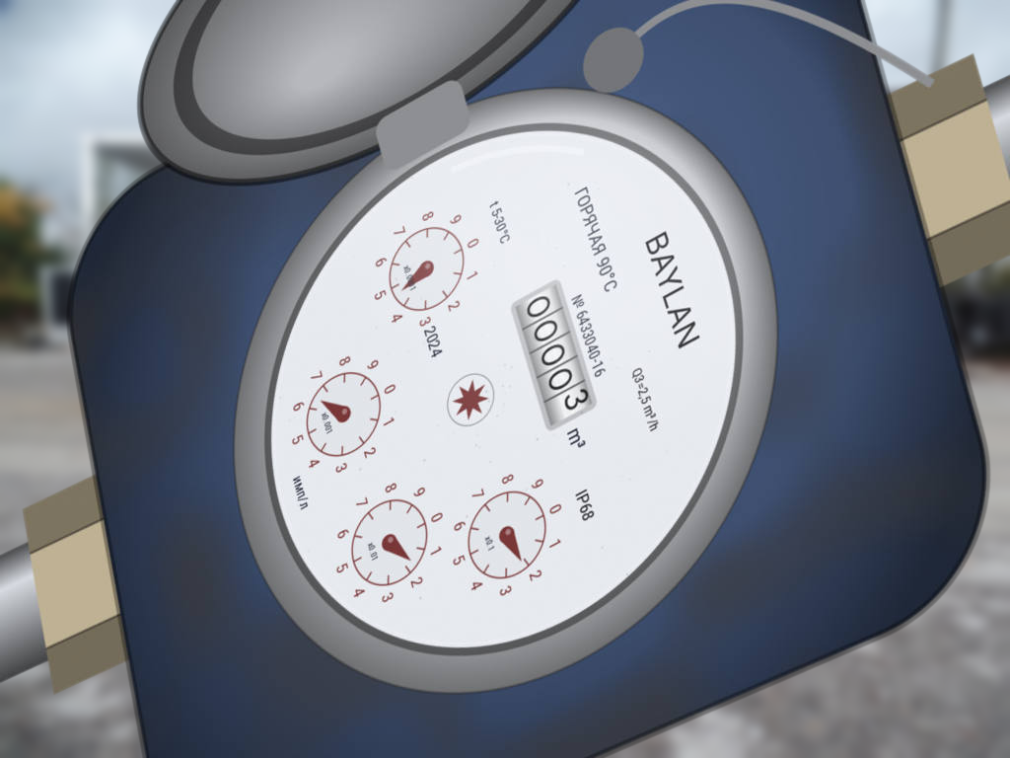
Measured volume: 3.2164 m³
